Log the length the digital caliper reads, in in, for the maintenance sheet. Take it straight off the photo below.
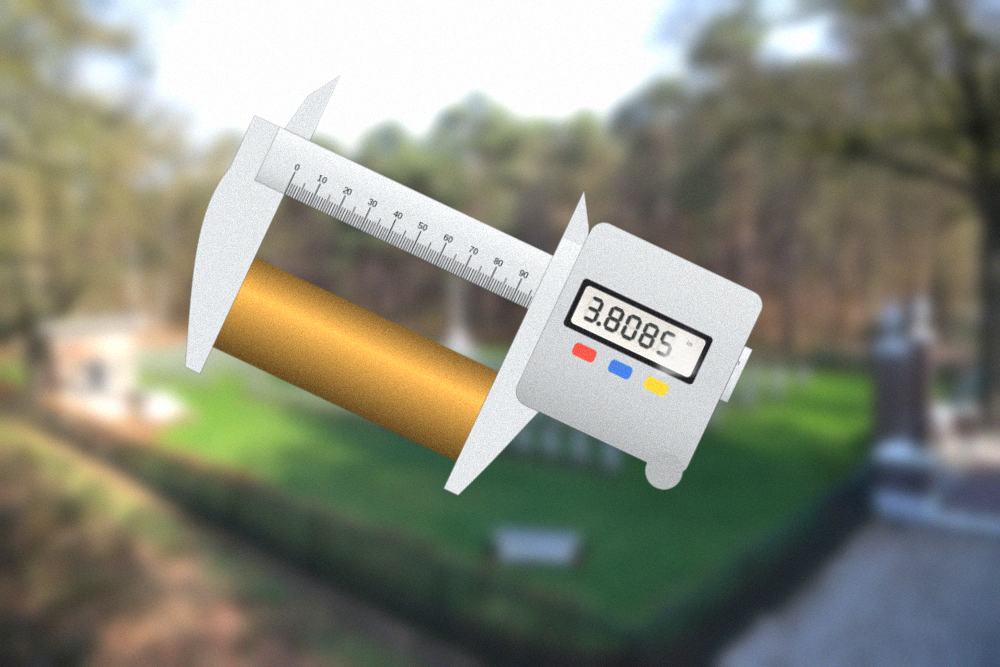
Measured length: 3.8085 in
